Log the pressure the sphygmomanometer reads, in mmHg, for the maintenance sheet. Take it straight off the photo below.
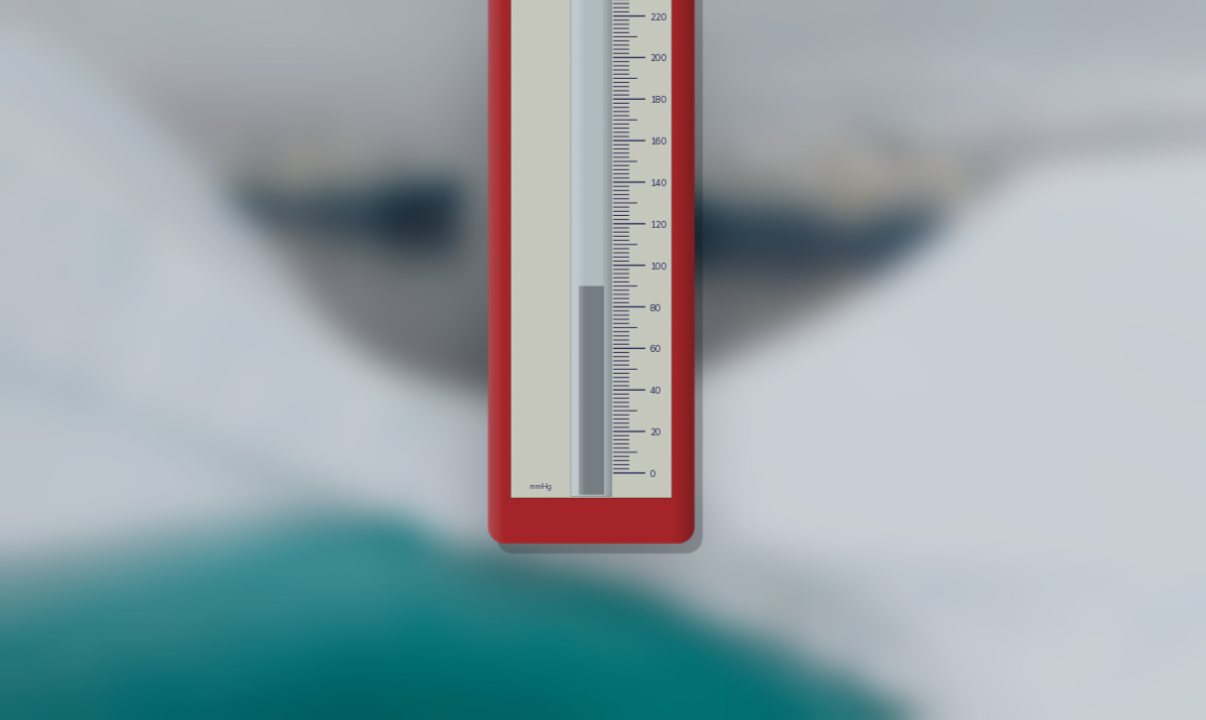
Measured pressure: 90 mmHg
